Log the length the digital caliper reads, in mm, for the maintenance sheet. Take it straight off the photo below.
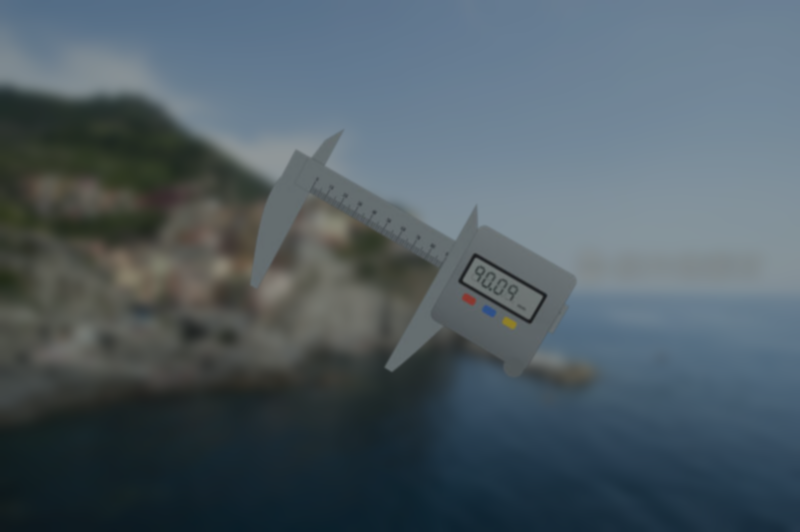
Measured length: 90.09 mm
